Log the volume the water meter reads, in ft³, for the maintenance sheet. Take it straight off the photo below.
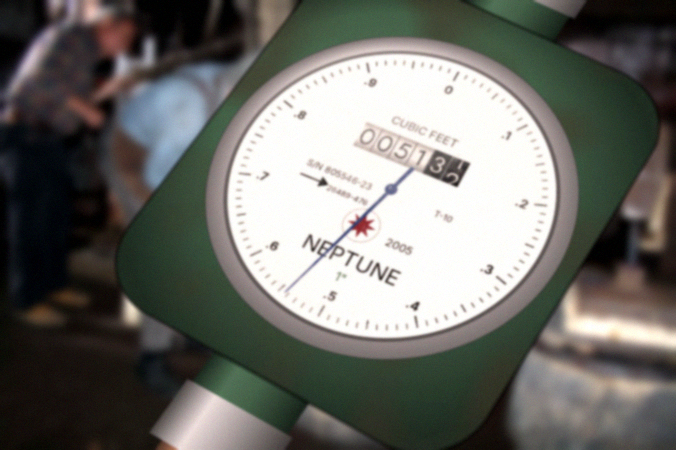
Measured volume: 5131.54 ft³
